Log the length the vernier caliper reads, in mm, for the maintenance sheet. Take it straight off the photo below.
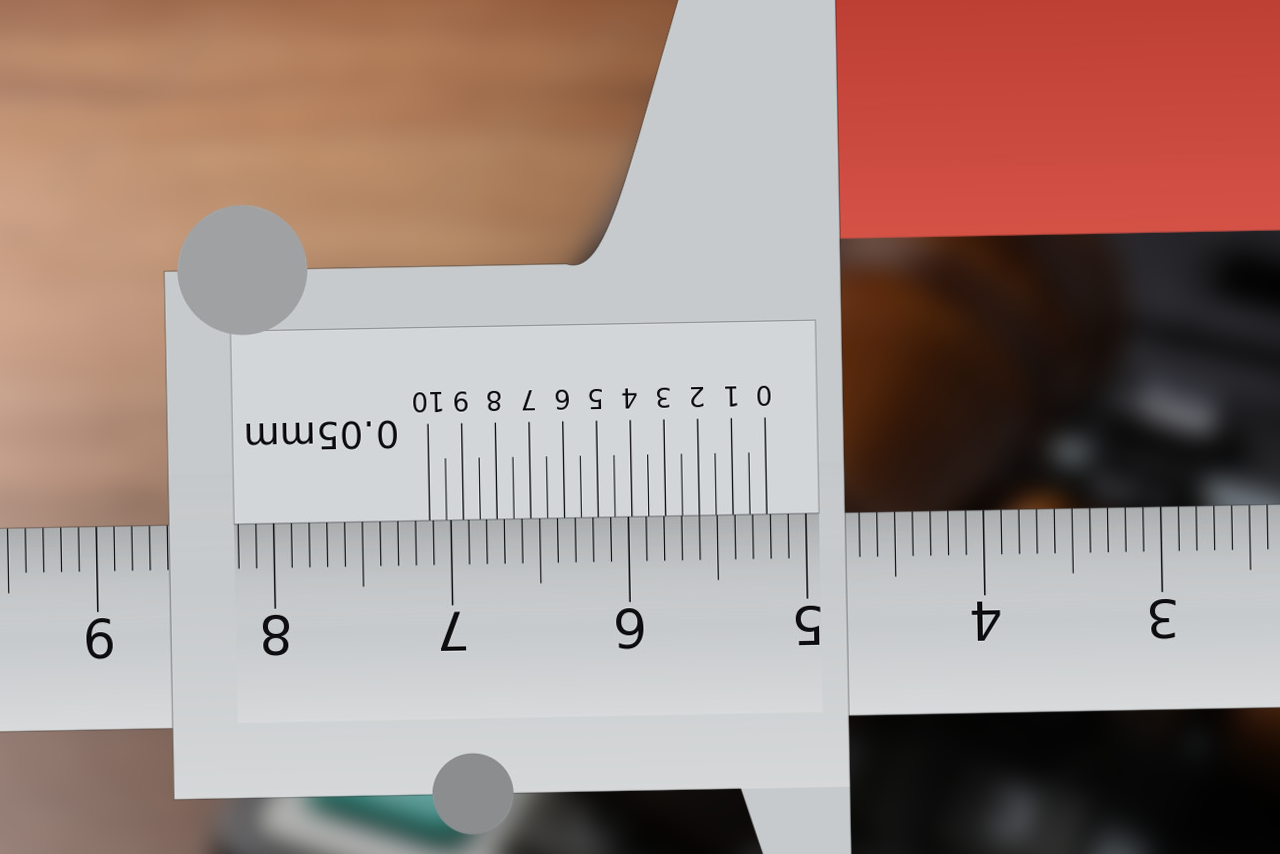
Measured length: 52.2 mm
